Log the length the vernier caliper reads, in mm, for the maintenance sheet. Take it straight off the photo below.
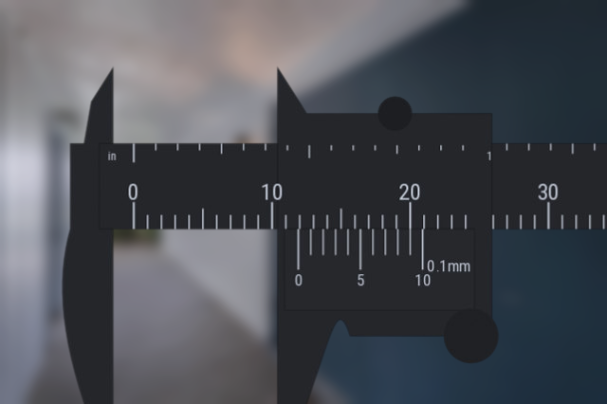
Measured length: 11.9 mm
